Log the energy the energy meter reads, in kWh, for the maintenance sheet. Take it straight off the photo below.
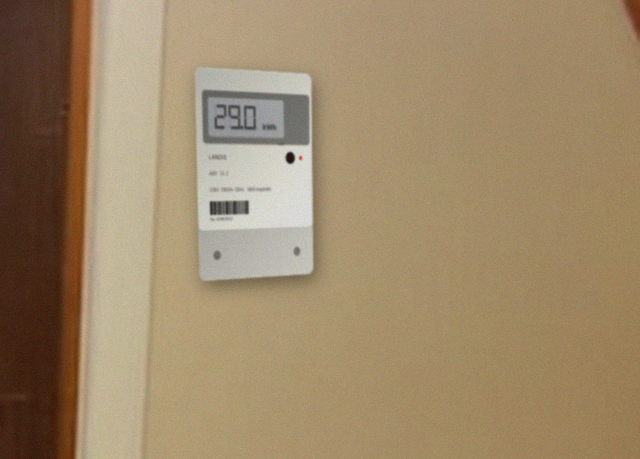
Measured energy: 29.0 kWh
